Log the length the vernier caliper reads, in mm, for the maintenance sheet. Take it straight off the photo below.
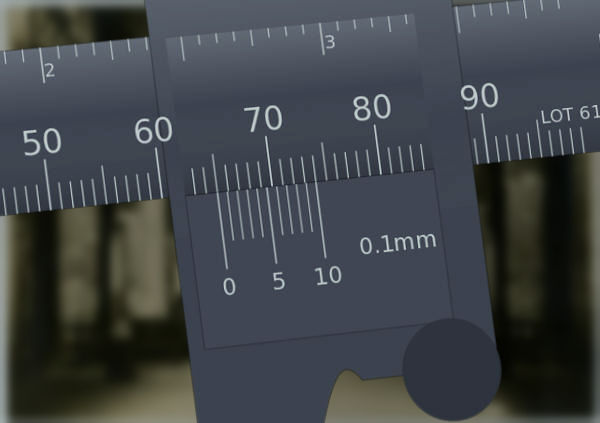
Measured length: 65.0 mm
